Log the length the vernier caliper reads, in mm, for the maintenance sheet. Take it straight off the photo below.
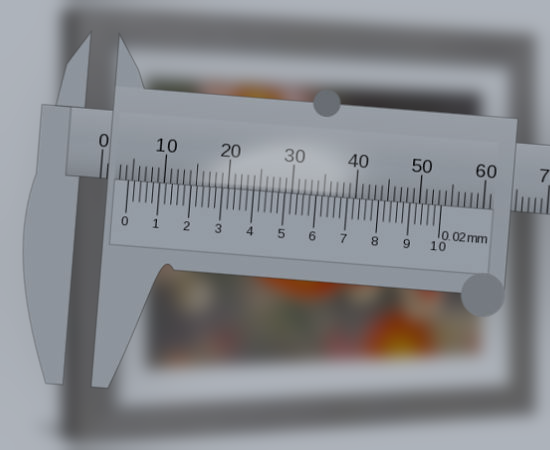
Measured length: 4.4 mm
